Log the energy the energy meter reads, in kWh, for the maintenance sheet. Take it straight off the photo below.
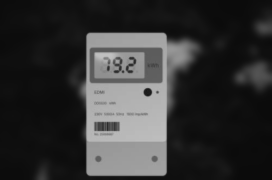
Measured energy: 79.2 kWh
